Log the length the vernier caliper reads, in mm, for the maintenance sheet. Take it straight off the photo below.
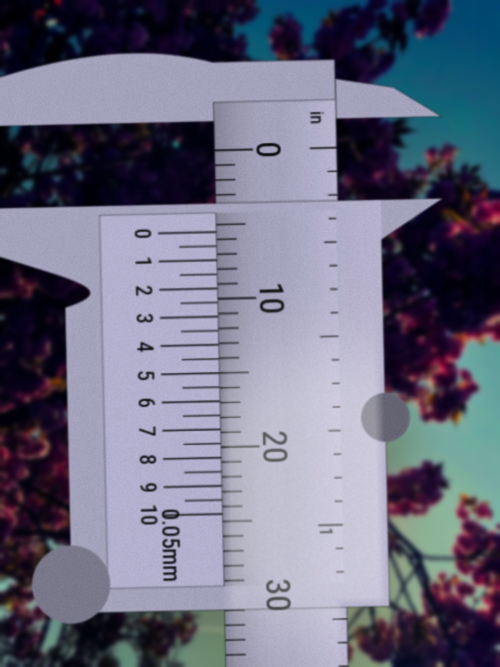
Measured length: 5.5 mm
